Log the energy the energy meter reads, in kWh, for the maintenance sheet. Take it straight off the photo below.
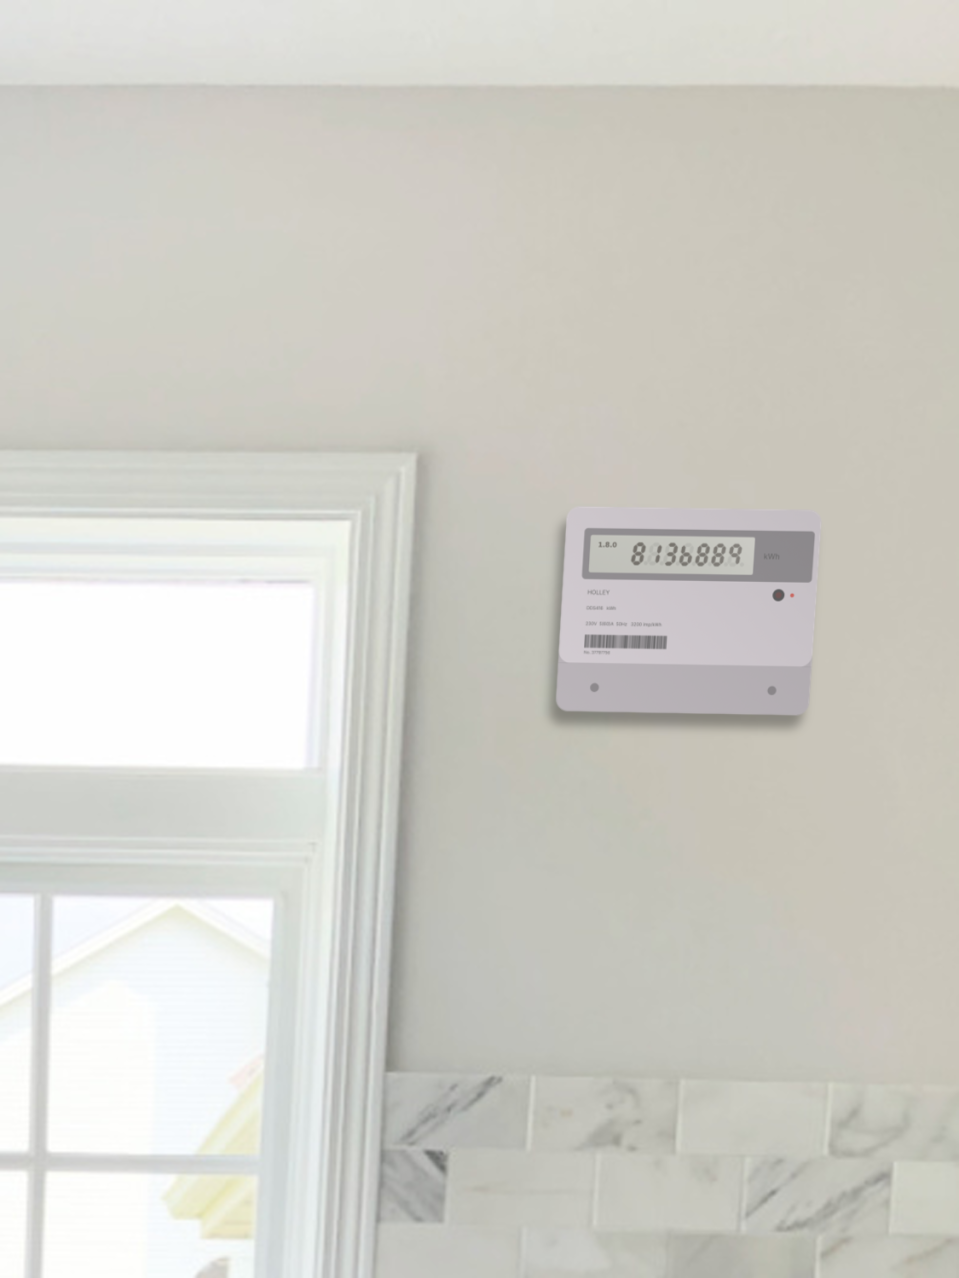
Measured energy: 8136889 kWh
